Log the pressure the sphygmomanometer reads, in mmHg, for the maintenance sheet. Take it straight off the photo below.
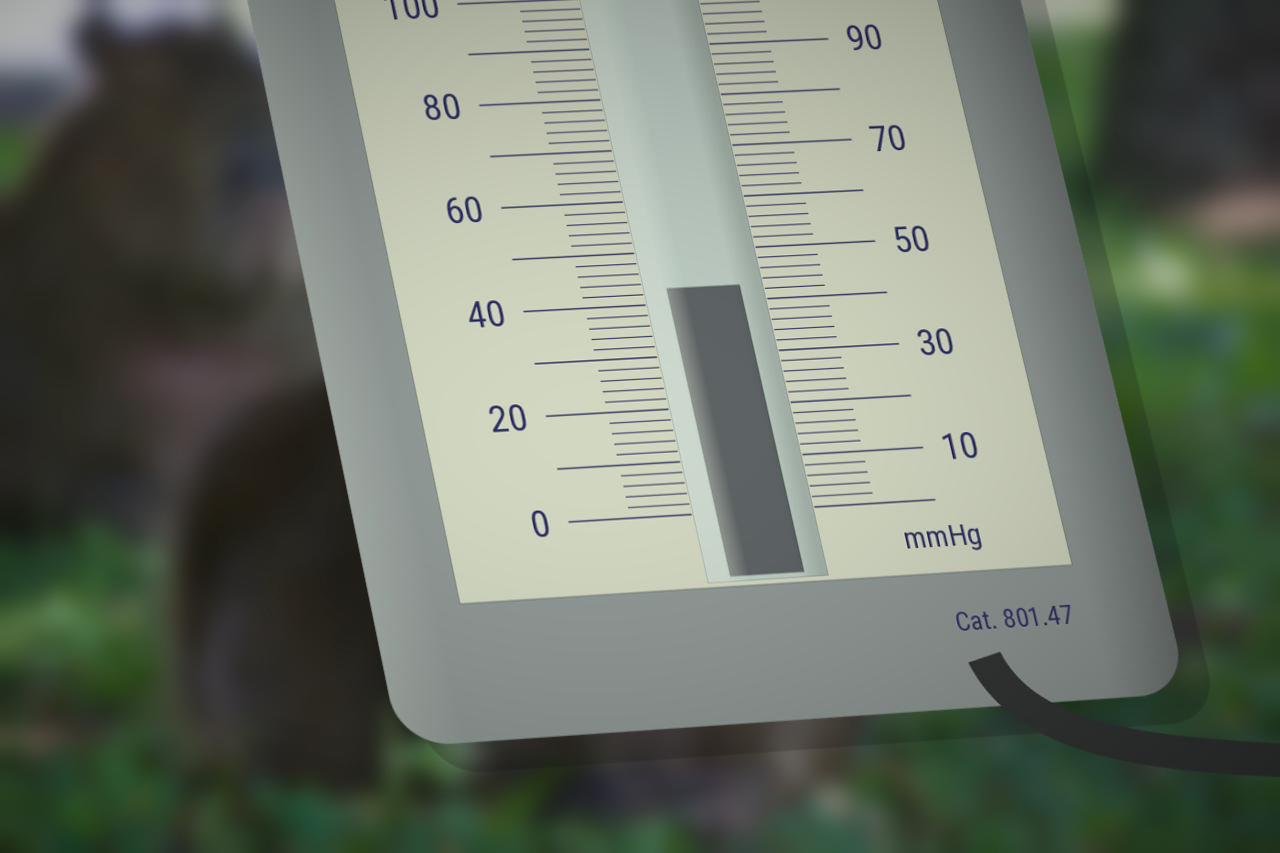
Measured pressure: 43 mmHg
